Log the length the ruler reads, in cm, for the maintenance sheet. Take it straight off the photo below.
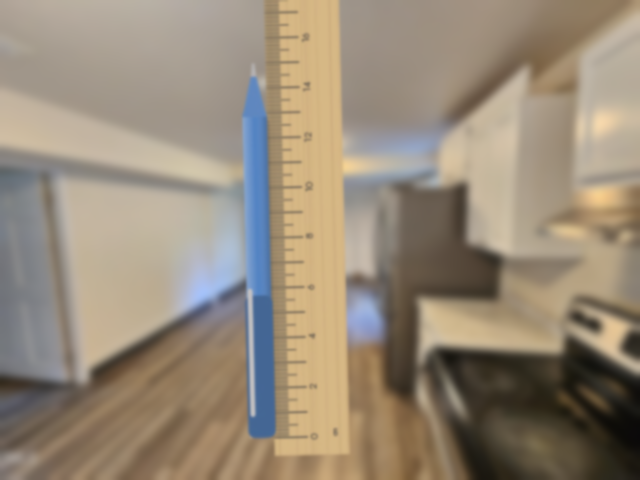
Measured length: 15 cm
